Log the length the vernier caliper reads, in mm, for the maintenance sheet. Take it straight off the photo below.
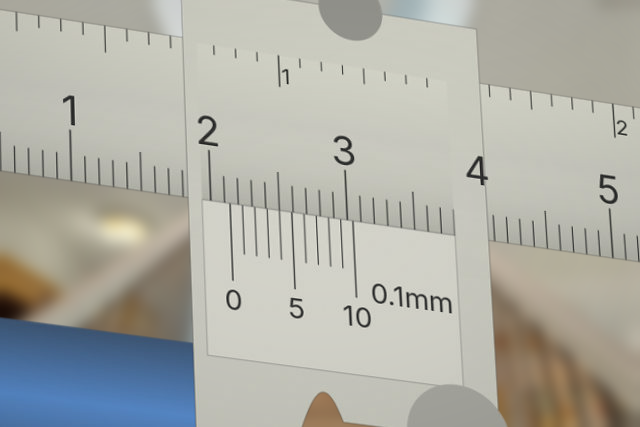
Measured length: 21.4 mm
